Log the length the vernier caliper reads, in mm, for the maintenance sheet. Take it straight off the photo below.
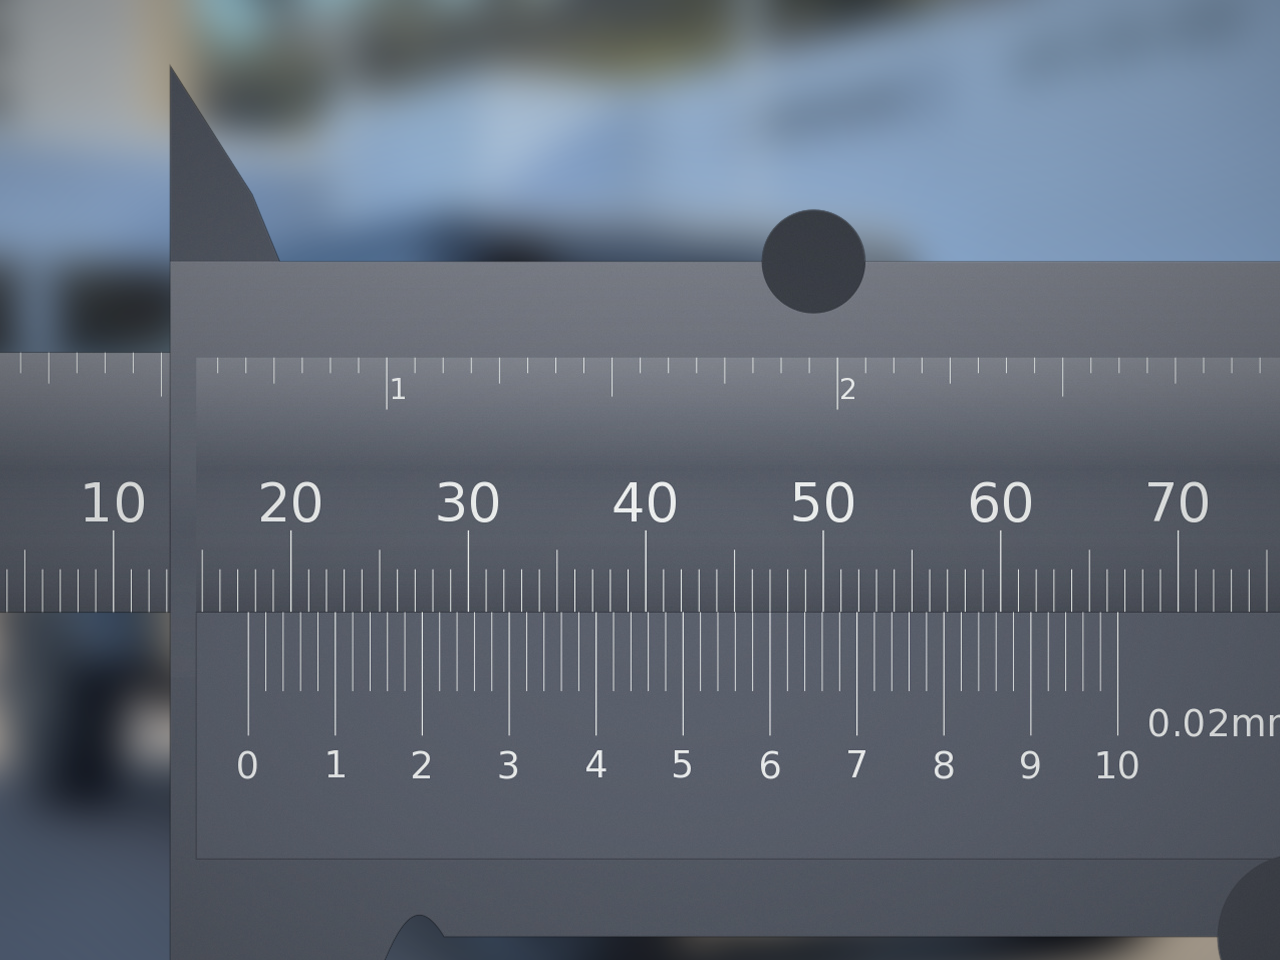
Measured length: 17.6 mm
